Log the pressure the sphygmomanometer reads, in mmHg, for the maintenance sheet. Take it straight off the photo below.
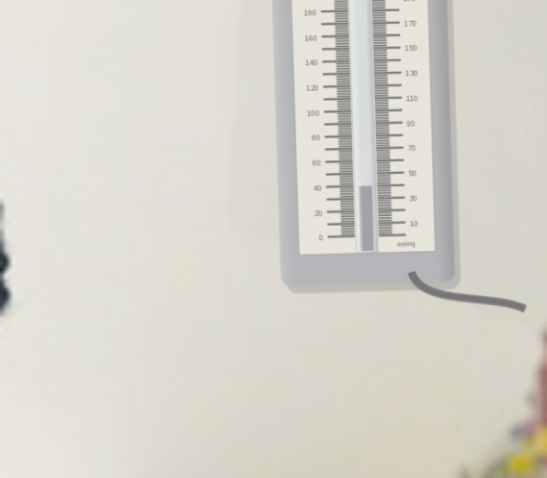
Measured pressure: 40 mmHg
